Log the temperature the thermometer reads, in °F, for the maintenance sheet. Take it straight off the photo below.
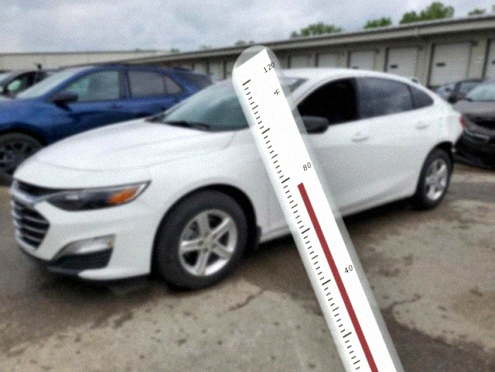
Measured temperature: 76 °F
